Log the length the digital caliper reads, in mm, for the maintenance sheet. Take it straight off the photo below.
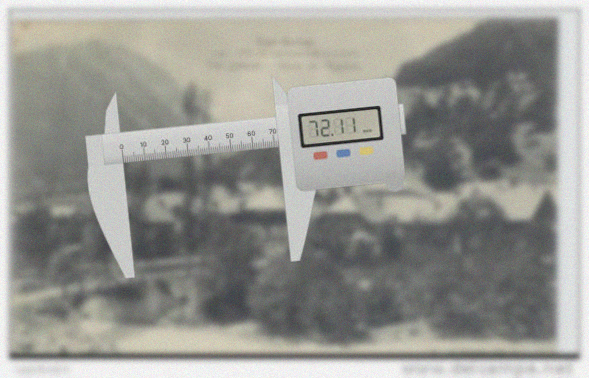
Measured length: 72.11 mm
